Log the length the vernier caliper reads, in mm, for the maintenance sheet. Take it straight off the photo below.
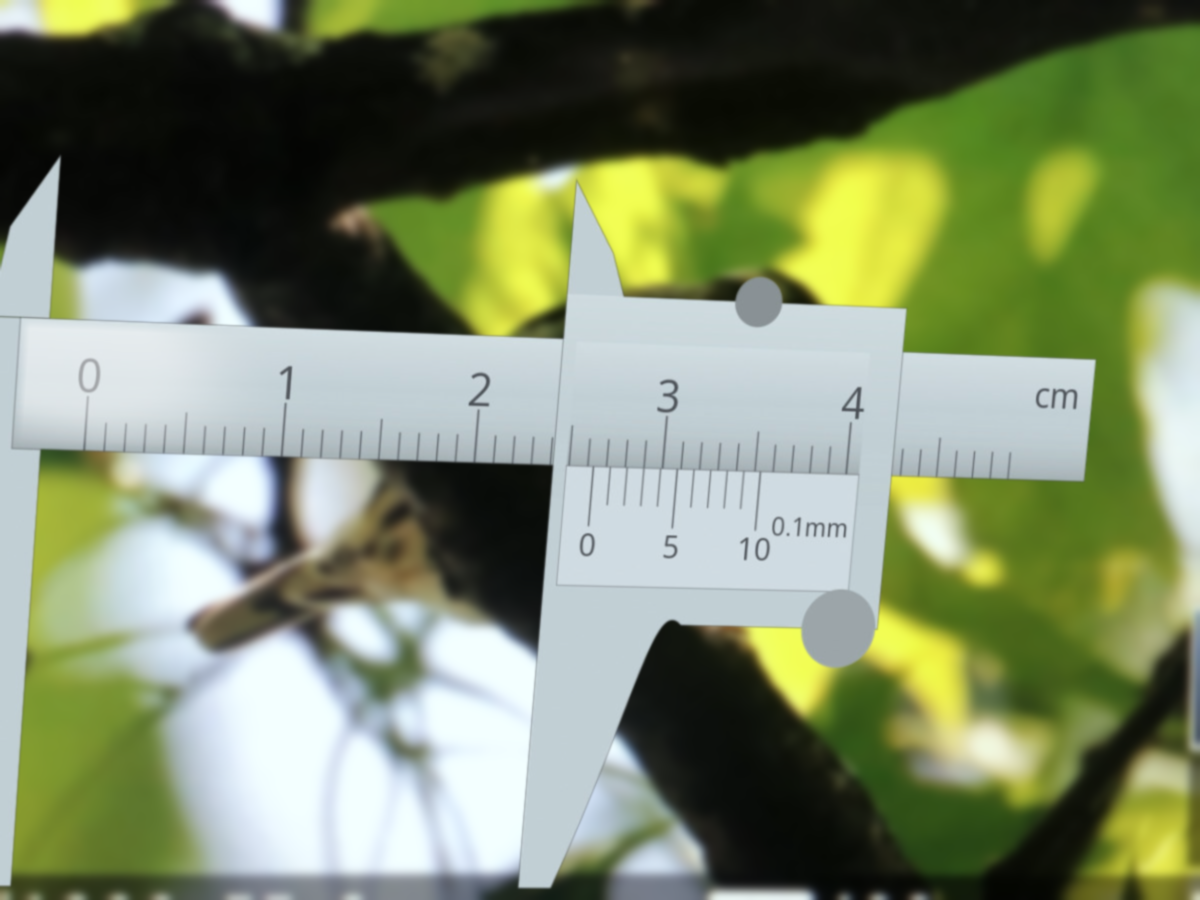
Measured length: 26.3 mm
